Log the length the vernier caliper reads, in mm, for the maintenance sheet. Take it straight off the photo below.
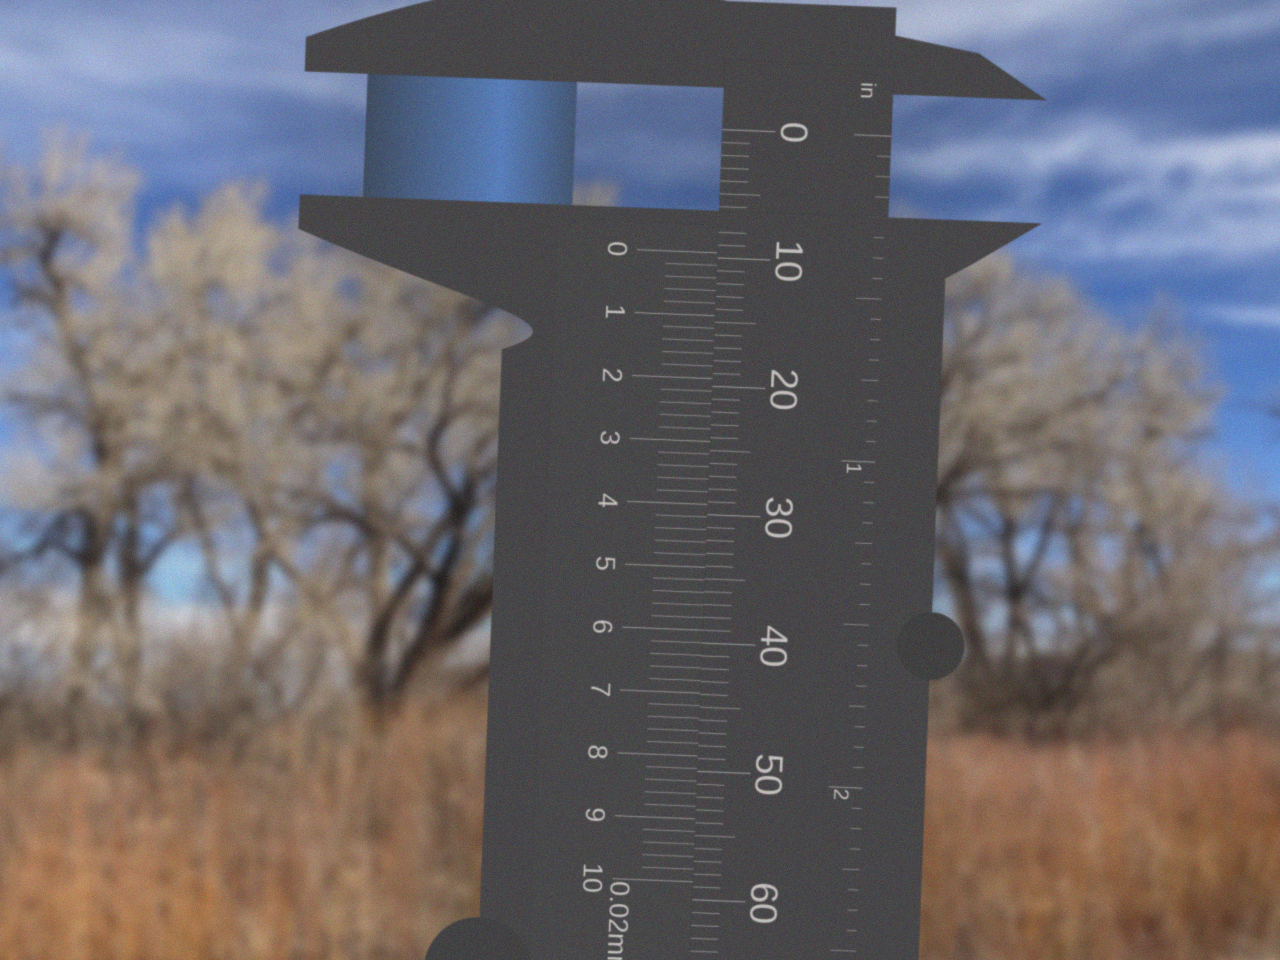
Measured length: 9.6 mm
